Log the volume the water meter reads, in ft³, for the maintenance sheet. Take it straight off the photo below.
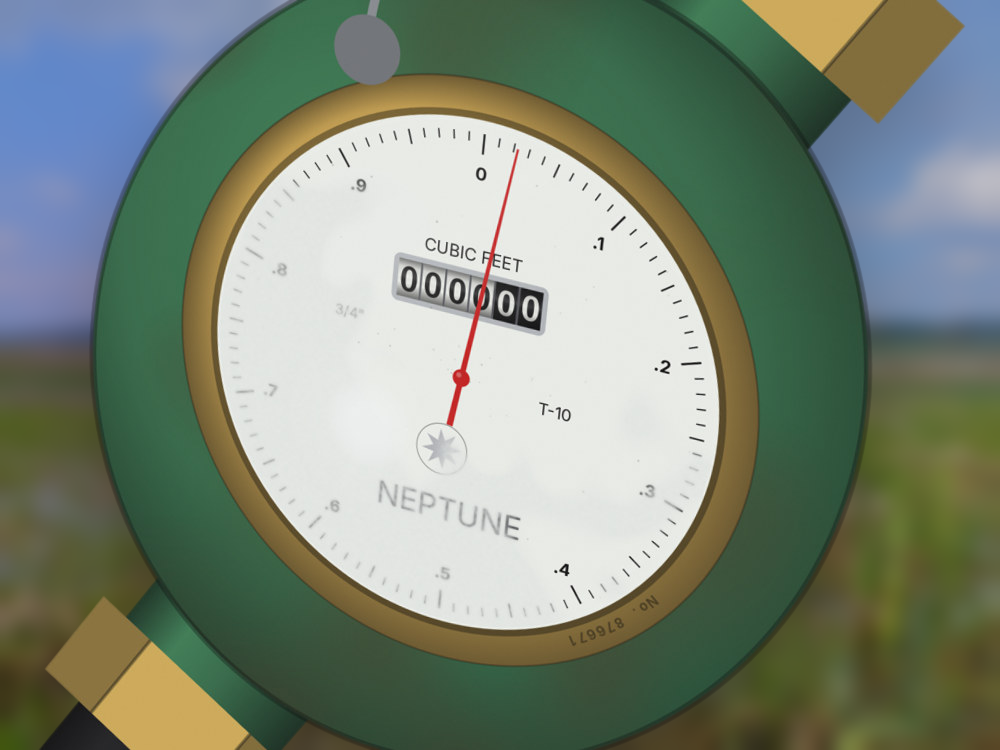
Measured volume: 0.02 ft³
